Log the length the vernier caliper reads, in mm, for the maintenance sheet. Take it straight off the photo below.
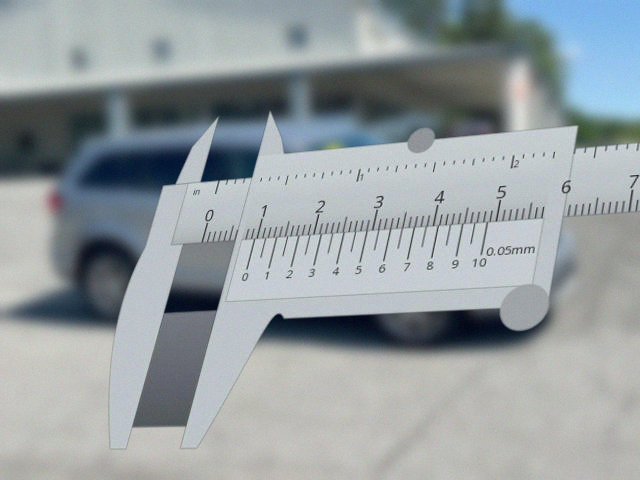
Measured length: 9.6 mm
